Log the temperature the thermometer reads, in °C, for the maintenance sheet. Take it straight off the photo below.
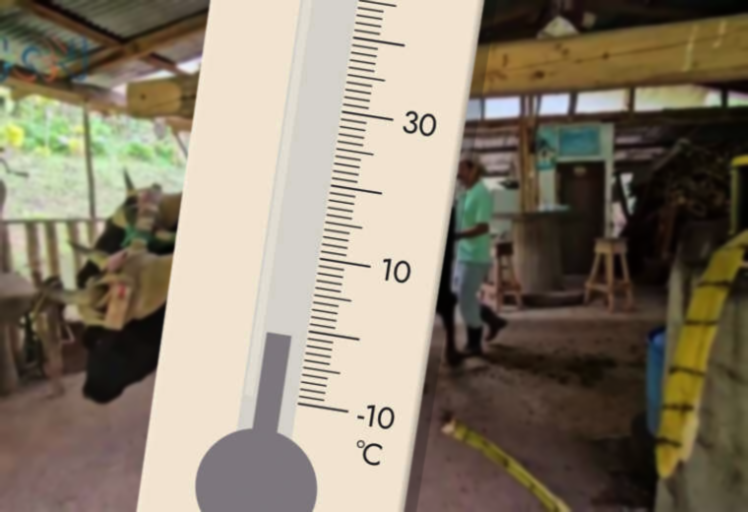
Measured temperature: -1 °C
